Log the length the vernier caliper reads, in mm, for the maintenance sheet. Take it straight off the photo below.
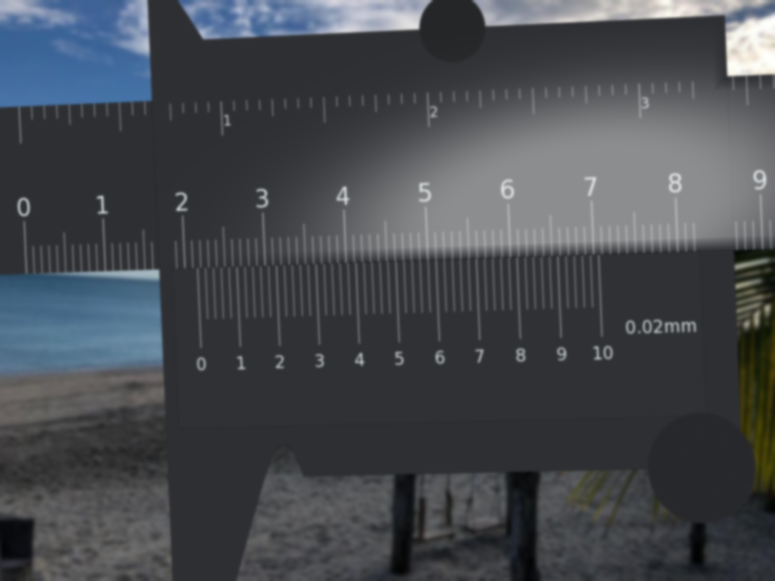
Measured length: 21.6 mm
